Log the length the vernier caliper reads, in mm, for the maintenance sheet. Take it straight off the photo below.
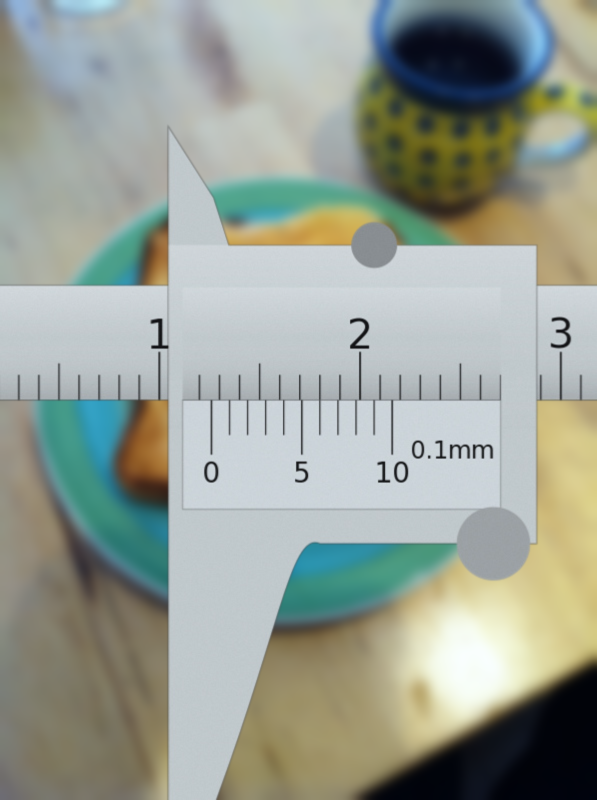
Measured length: 12.6 mm
